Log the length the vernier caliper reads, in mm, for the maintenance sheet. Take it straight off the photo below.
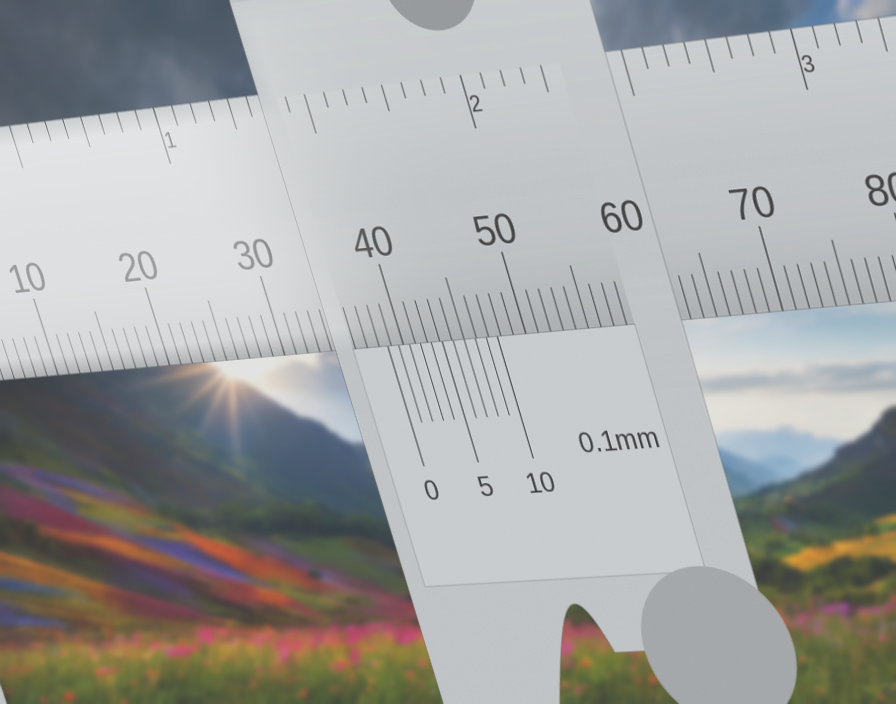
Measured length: 38.7 mm
